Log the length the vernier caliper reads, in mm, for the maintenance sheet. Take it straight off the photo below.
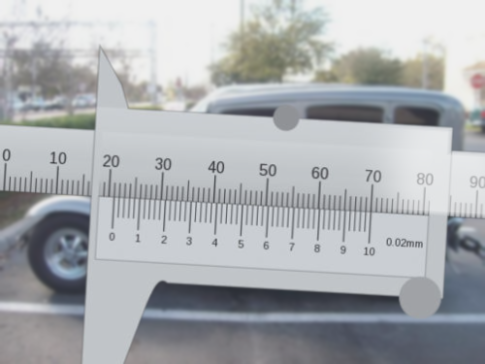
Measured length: 21.0 mm
